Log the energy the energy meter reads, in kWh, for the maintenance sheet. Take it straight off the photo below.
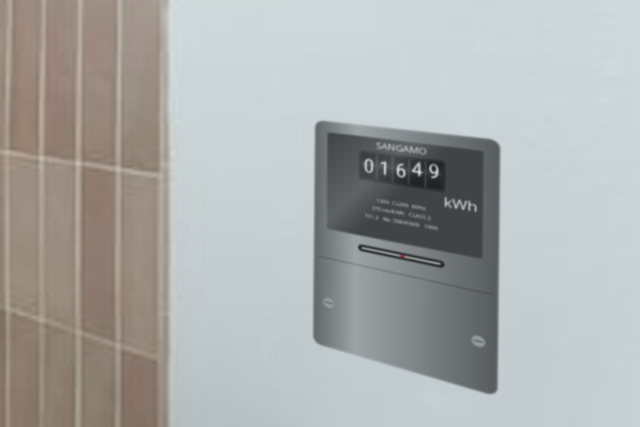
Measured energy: 1649 kWh
